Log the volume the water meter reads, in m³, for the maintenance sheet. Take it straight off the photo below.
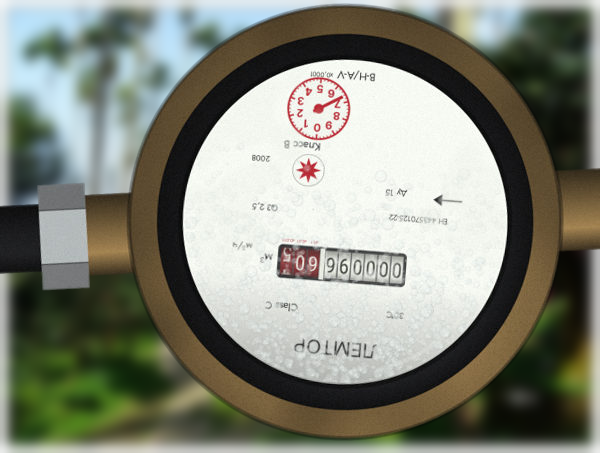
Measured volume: 96.6046 m³
